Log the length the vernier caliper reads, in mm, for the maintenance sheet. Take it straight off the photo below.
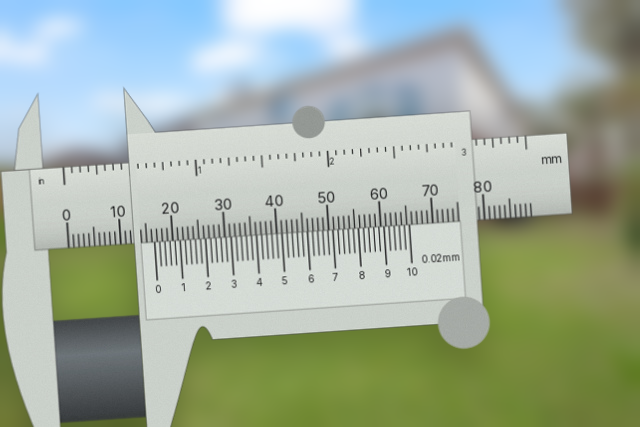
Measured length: 16.5 mm
